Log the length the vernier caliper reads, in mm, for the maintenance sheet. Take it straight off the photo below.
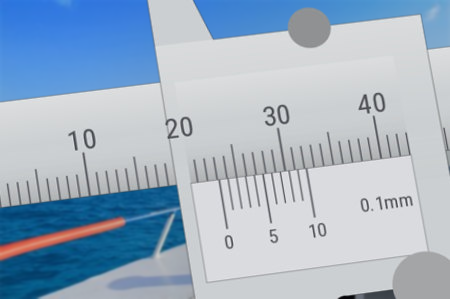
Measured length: 23.2 mm
